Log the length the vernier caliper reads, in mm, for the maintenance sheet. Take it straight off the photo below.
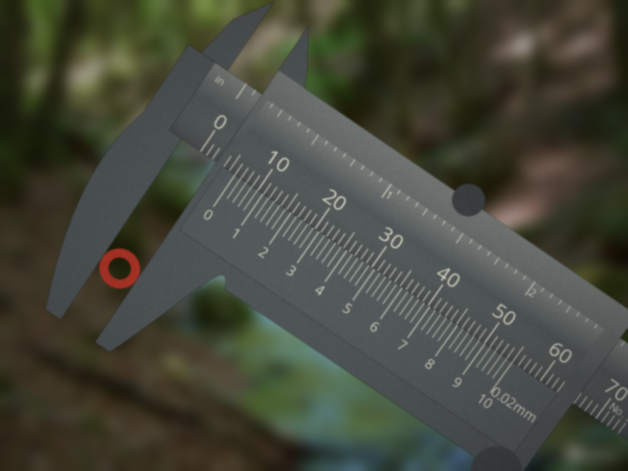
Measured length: 6.0 mm
